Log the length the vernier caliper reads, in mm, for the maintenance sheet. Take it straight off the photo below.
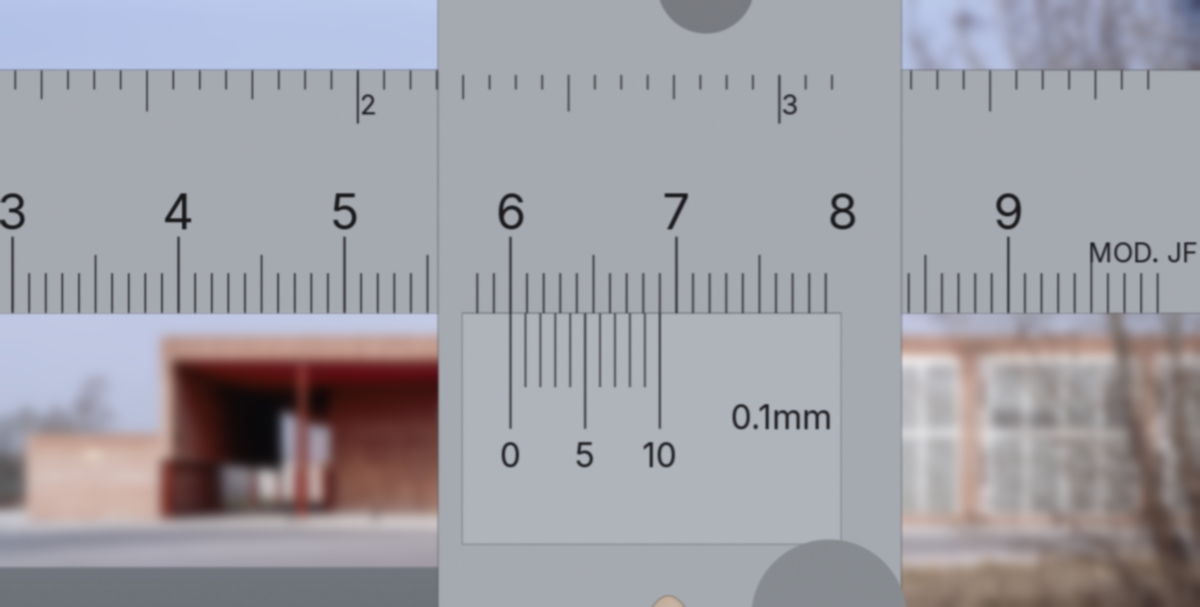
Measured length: 60.0 mm
